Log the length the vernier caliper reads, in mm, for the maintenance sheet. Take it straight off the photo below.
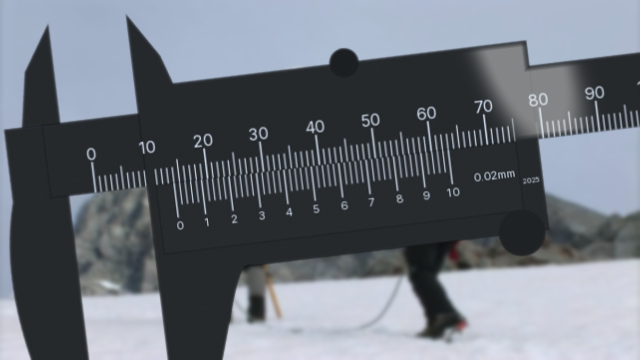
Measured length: 14.0 mm
